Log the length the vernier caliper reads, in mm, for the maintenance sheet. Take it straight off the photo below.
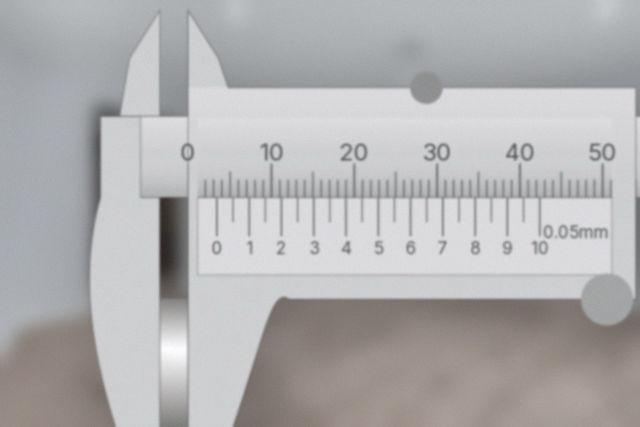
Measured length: 3.4 mm
